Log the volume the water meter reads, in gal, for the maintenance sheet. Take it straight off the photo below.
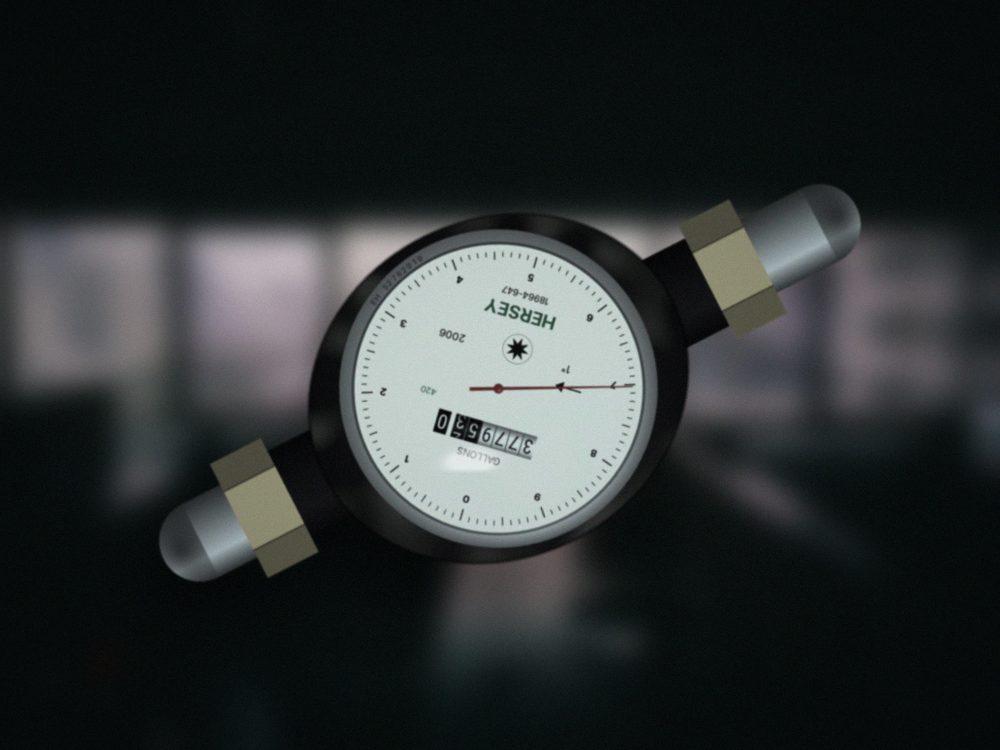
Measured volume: 3779527.0 gal
